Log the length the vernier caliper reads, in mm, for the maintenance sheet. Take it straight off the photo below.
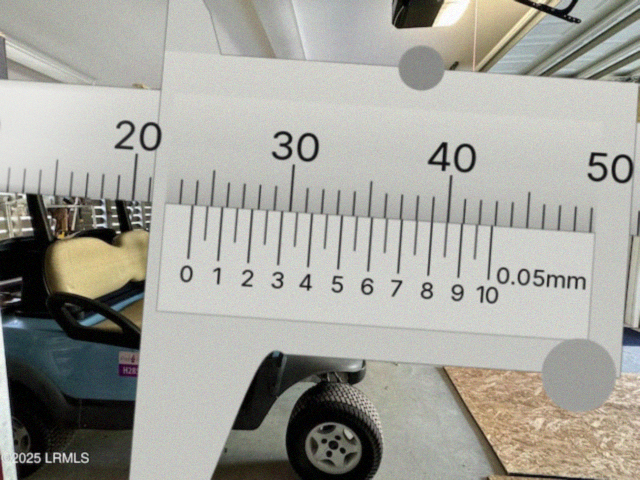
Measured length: 23.8 mm
